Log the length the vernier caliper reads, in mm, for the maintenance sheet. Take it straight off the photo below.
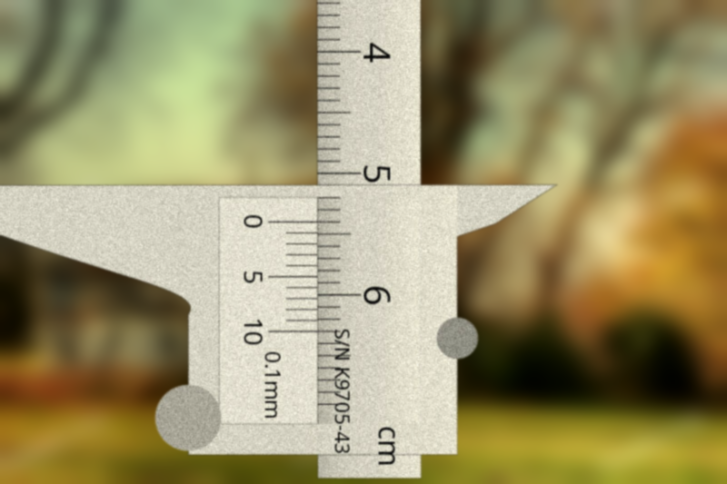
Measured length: 54.0 mm
